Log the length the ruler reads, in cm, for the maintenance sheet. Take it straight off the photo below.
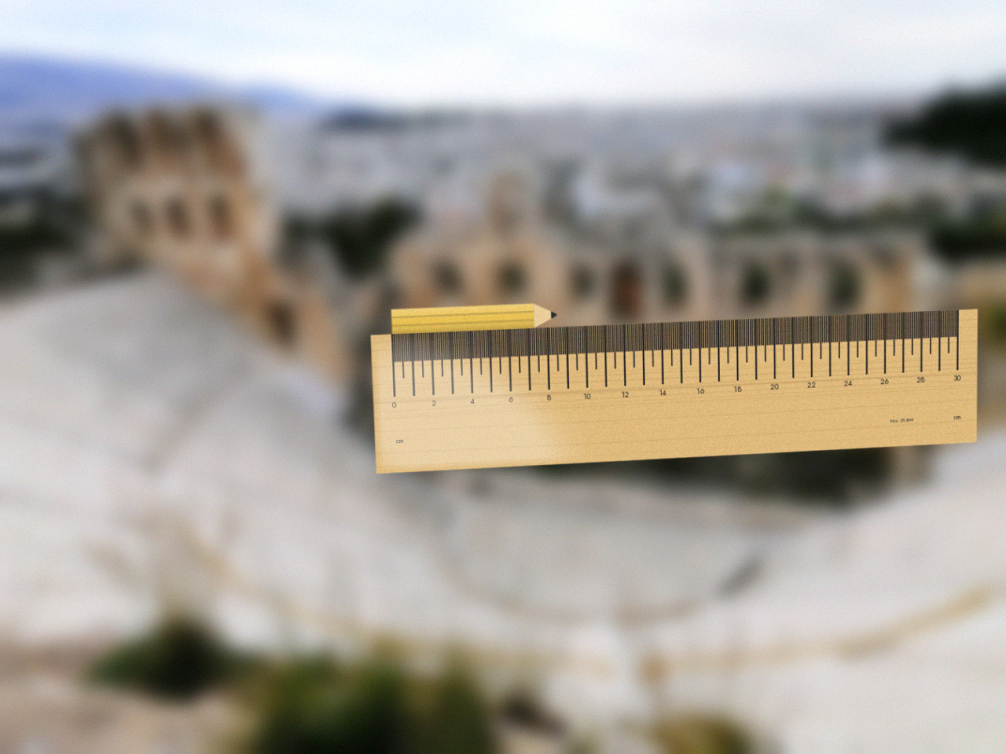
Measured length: 8.5 cm
